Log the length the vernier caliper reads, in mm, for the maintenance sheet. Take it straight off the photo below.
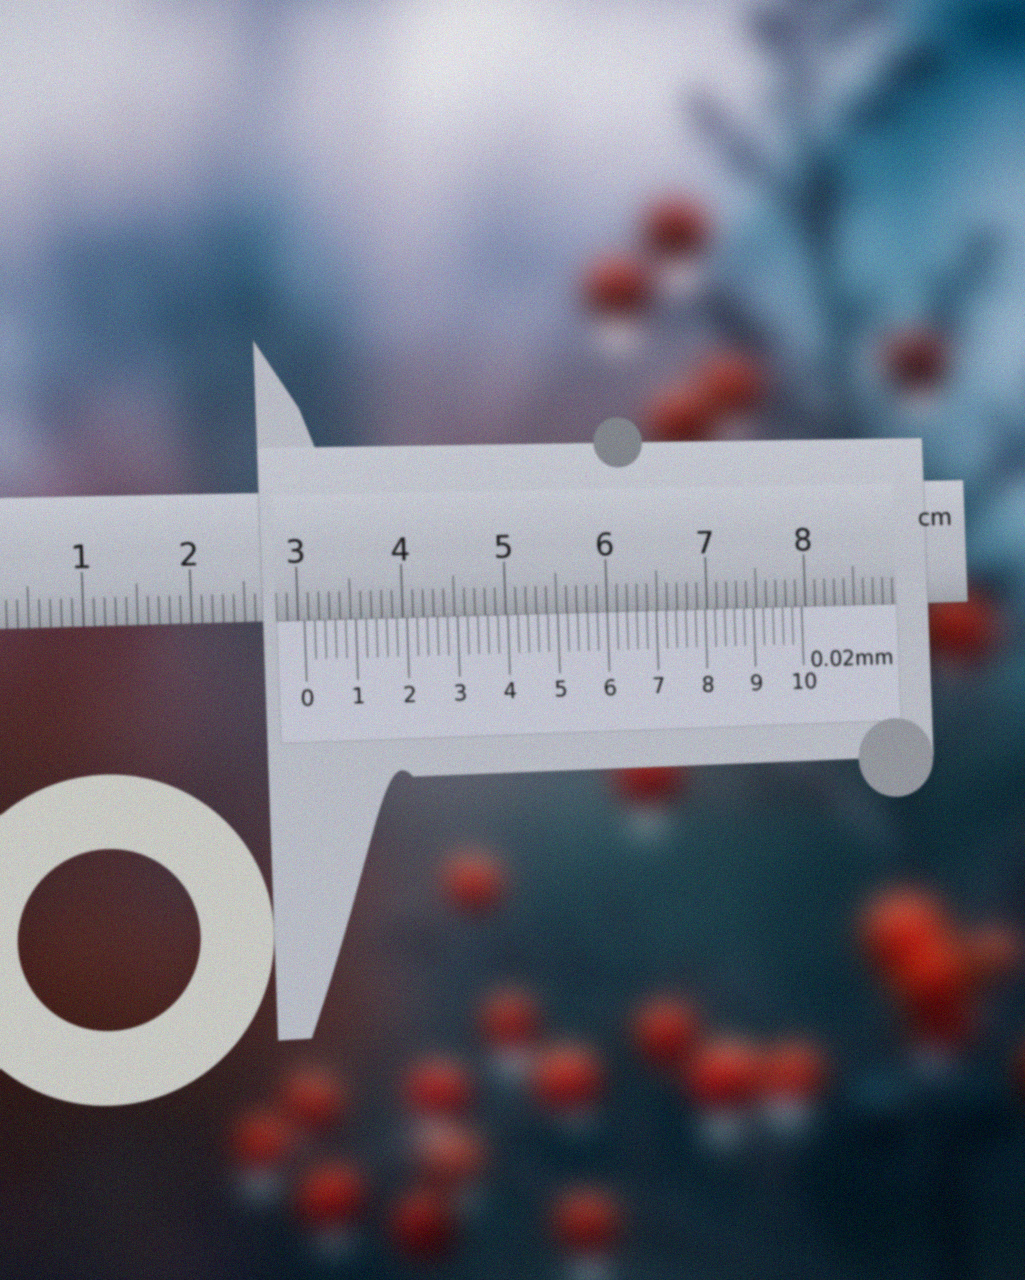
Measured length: 30.6 mm
